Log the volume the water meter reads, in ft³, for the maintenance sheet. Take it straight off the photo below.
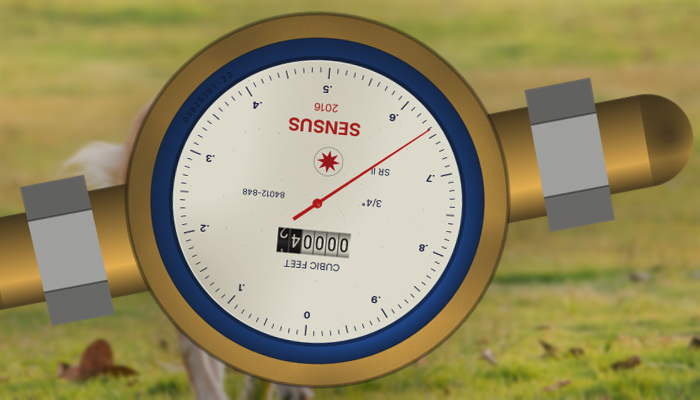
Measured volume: 41.64 ft³
